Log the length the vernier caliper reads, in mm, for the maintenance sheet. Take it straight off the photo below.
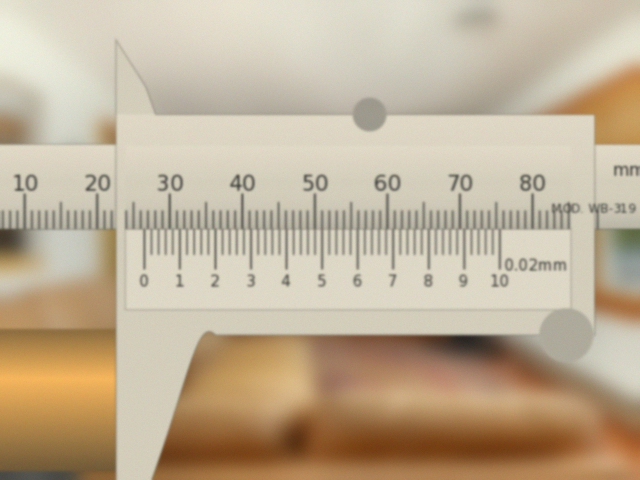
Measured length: 26.5 mm
